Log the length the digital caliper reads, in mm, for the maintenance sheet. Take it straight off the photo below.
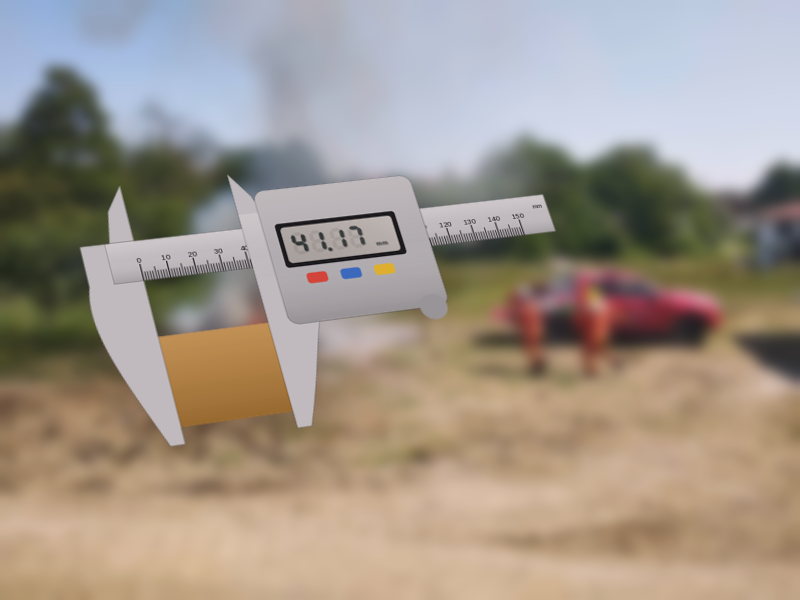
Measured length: 41.17 mm
